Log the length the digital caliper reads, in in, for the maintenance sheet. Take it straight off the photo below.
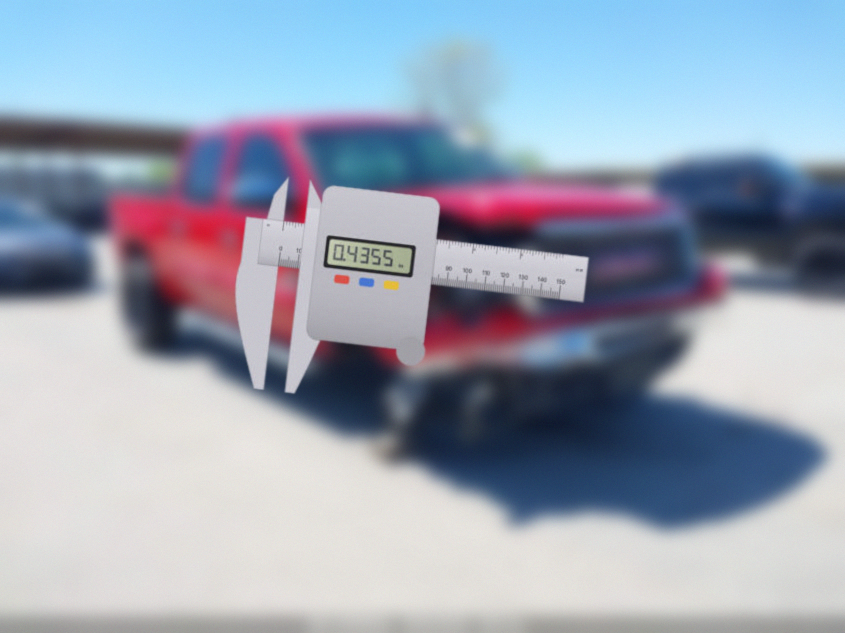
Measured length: 0.4355 in
